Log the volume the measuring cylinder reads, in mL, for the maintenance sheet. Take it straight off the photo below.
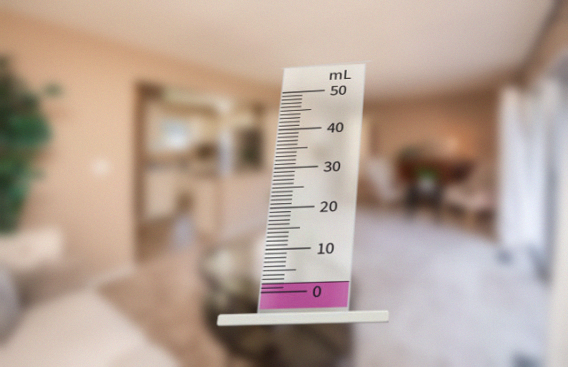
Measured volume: 2 mL
